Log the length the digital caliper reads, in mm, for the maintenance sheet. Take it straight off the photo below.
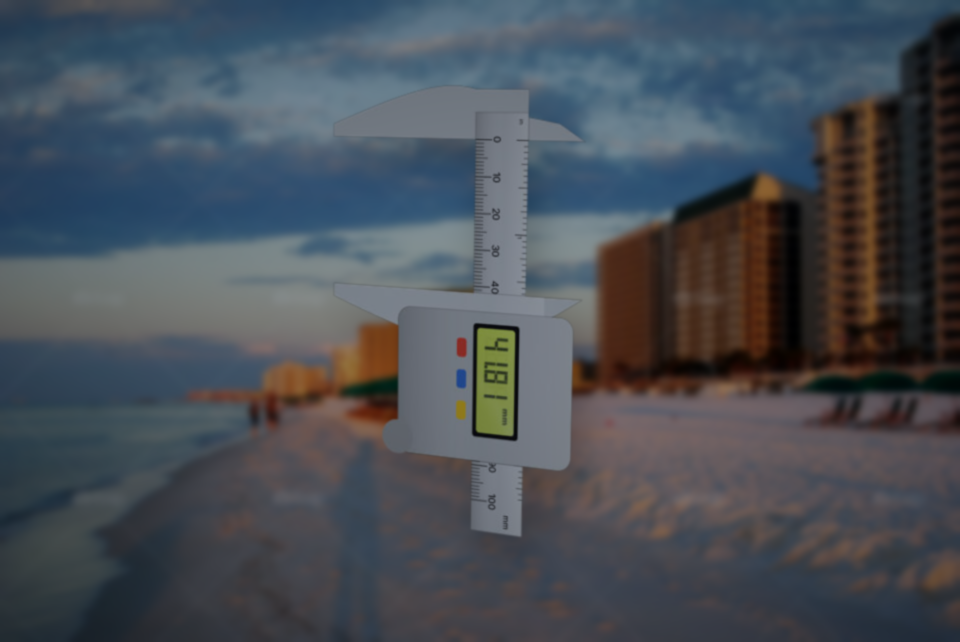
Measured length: 41.81 mm
